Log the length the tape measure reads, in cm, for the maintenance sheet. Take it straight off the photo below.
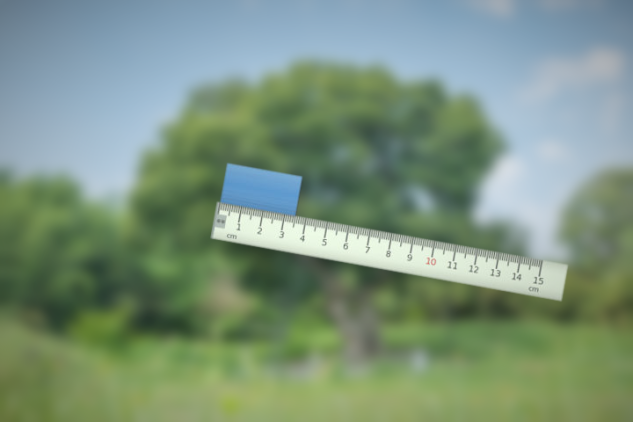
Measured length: 3.5 cm
